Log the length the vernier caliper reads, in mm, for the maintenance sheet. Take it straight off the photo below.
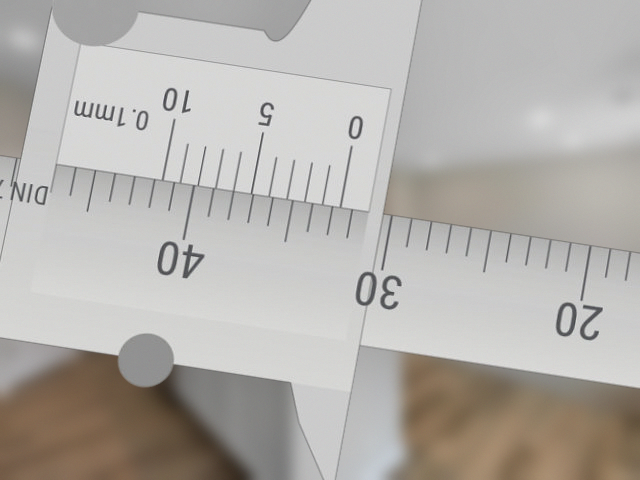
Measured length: 32.6 mm
